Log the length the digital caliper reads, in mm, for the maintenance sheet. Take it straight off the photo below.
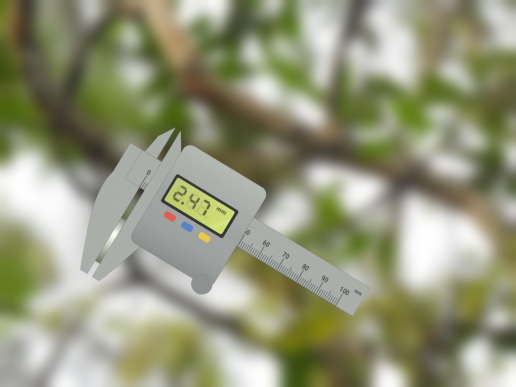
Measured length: 2.47 mm
